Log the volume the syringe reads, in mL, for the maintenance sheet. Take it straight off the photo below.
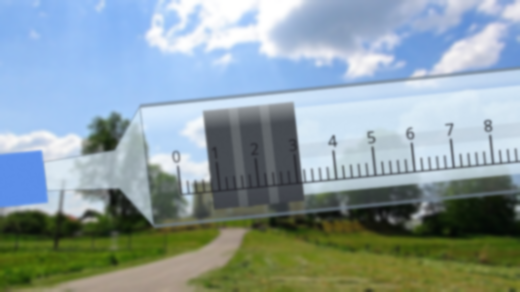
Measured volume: 0.8 mL
